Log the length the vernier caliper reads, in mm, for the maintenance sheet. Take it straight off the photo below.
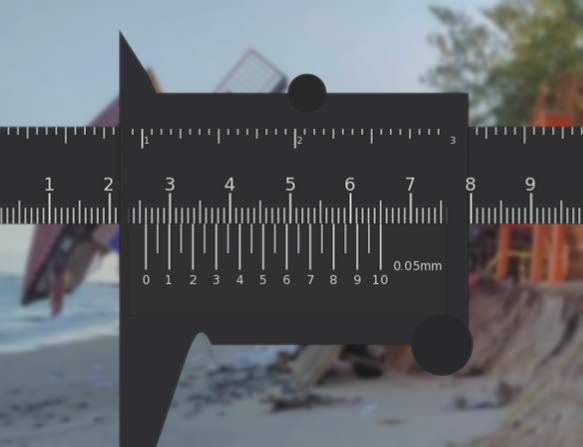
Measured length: 26.0 mm
